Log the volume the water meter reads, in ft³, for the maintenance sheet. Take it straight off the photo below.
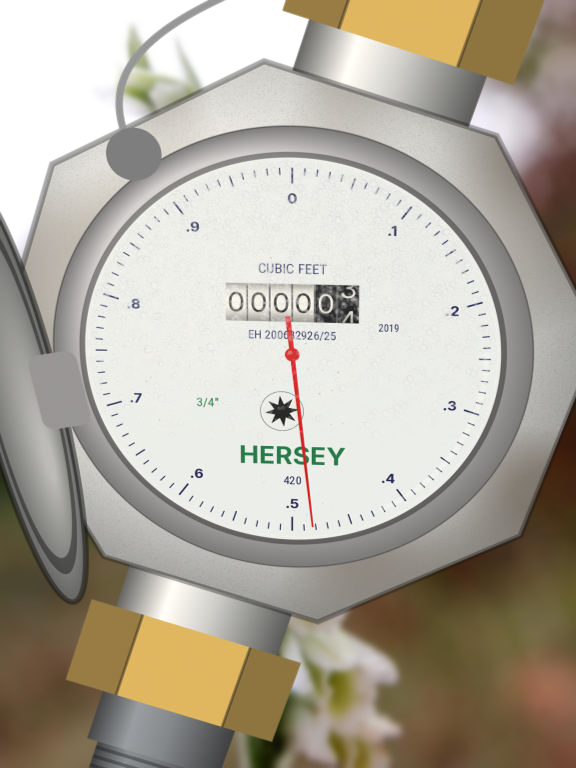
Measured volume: 3.48 ft³
